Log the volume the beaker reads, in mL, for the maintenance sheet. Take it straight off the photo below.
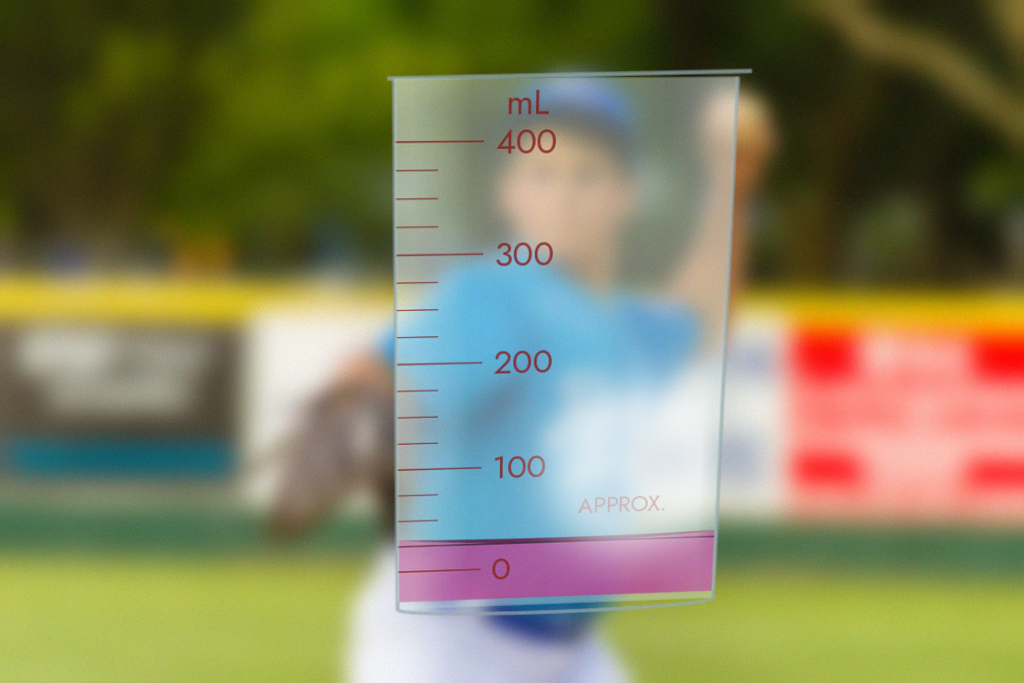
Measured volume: 25 mL
